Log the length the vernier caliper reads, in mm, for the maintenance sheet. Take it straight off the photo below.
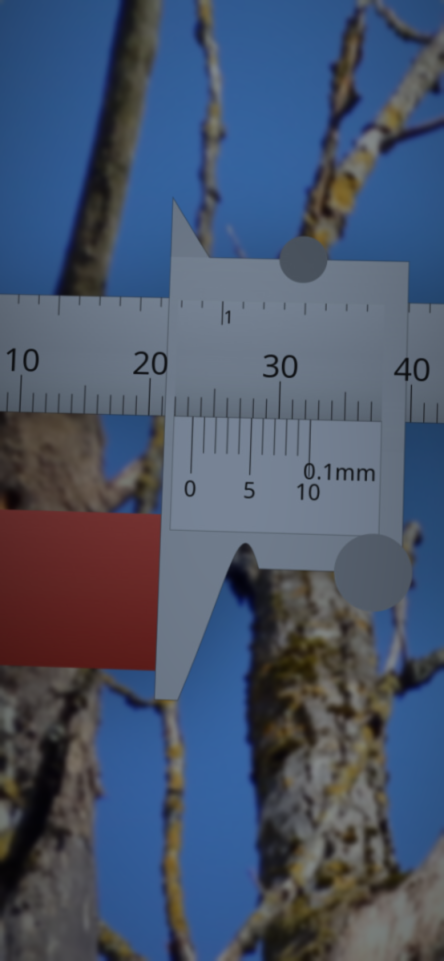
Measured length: 23.4 mm
